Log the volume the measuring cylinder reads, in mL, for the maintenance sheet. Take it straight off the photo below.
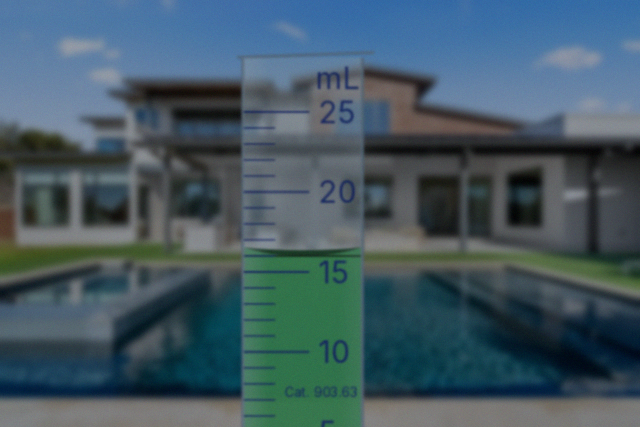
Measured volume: 16 mL
